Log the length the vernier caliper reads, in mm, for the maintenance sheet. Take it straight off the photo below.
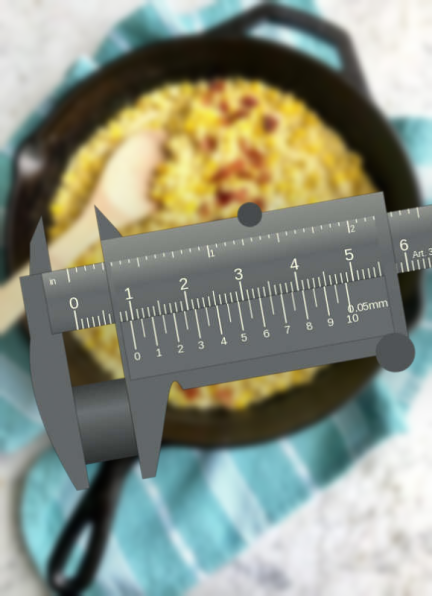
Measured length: 9.6 mm
